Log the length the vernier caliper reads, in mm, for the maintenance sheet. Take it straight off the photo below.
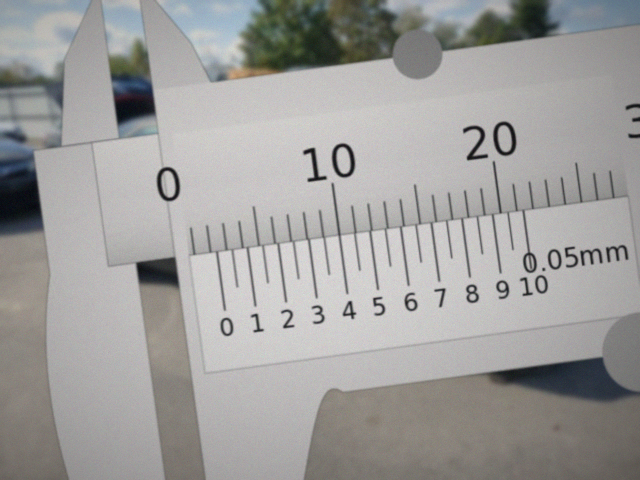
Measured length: 2.4 mm
